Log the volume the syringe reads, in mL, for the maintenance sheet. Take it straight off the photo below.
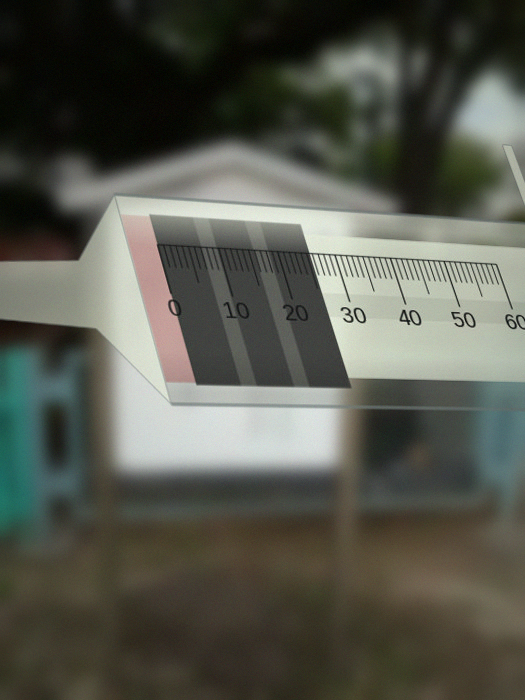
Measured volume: 0 mL
